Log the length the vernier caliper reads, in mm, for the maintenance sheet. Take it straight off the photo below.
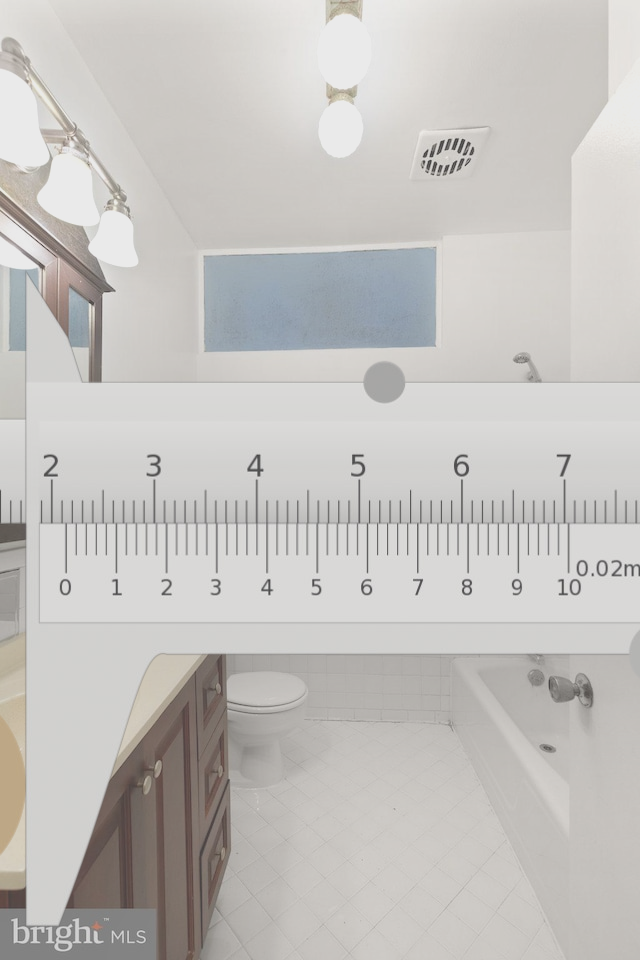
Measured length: 21.4 mm
